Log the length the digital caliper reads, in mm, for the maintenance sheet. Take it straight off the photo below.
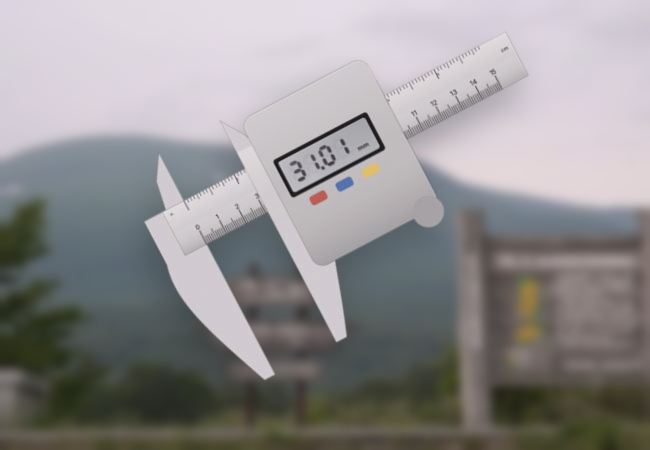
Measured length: 31.01 mm
